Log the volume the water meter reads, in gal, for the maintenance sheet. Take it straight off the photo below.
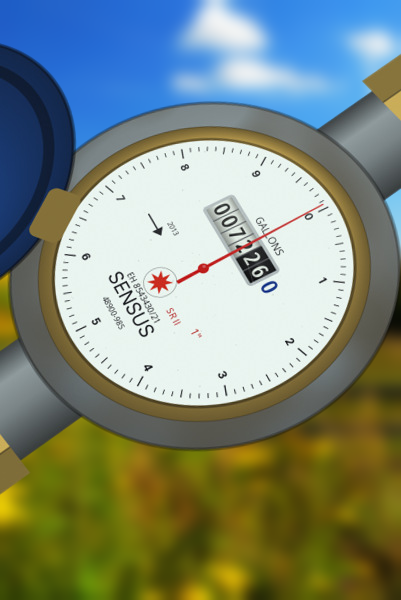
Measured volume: 72259.9 gal
